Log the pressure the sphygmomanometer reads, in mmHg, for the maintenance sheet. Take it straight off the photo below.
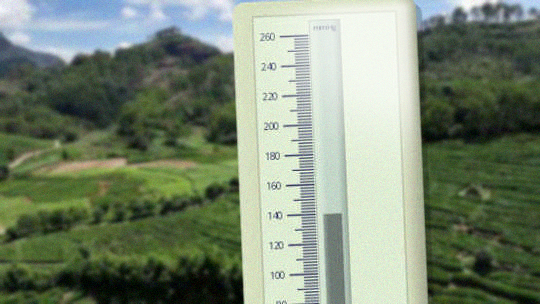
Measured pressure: 140 mmHg
